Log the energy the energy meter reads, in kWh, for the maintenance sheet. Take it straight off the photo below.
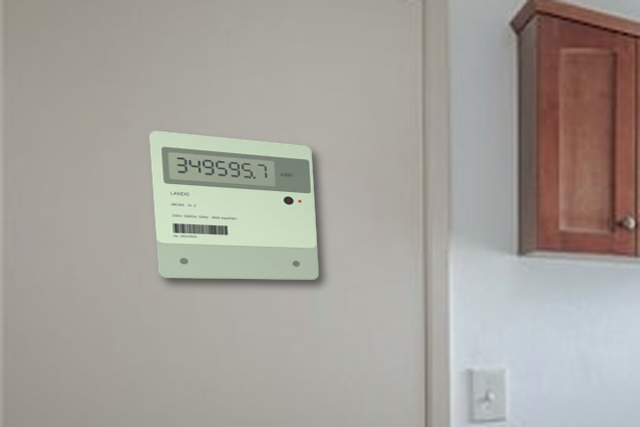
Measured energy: 349595.7 kWh
